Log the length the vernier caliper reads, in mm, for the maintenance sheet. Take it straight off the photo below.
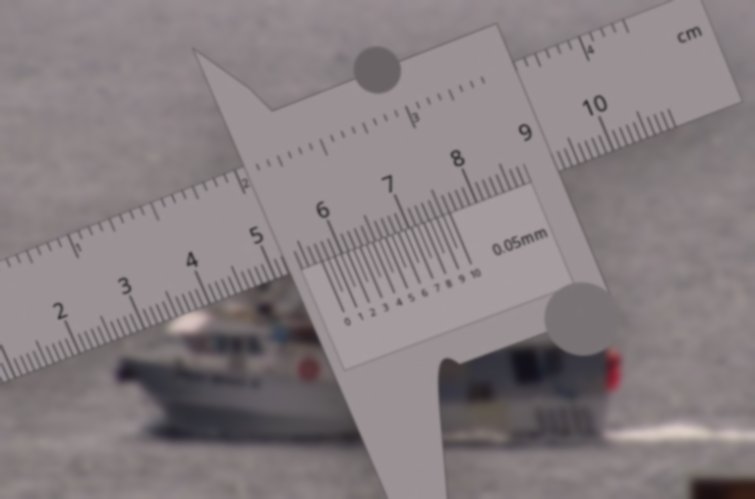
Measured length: 57.0 mm
